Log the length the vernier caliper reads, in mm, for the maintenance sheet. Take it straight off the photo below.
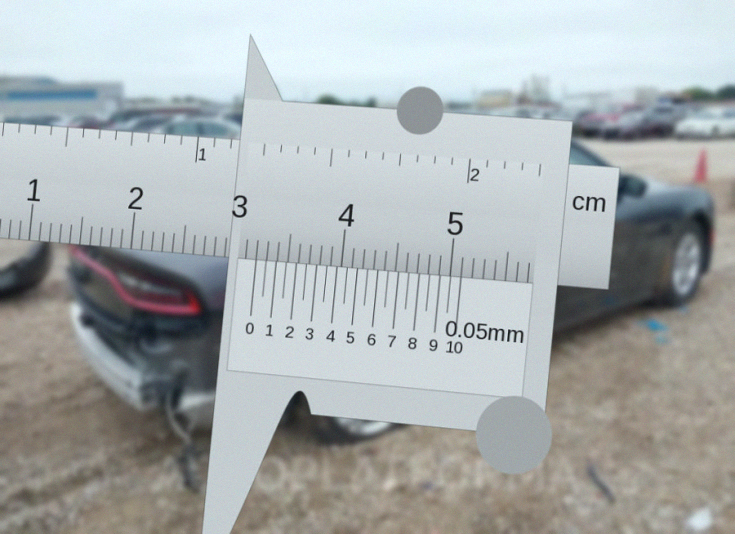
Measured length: 32.0 mm
